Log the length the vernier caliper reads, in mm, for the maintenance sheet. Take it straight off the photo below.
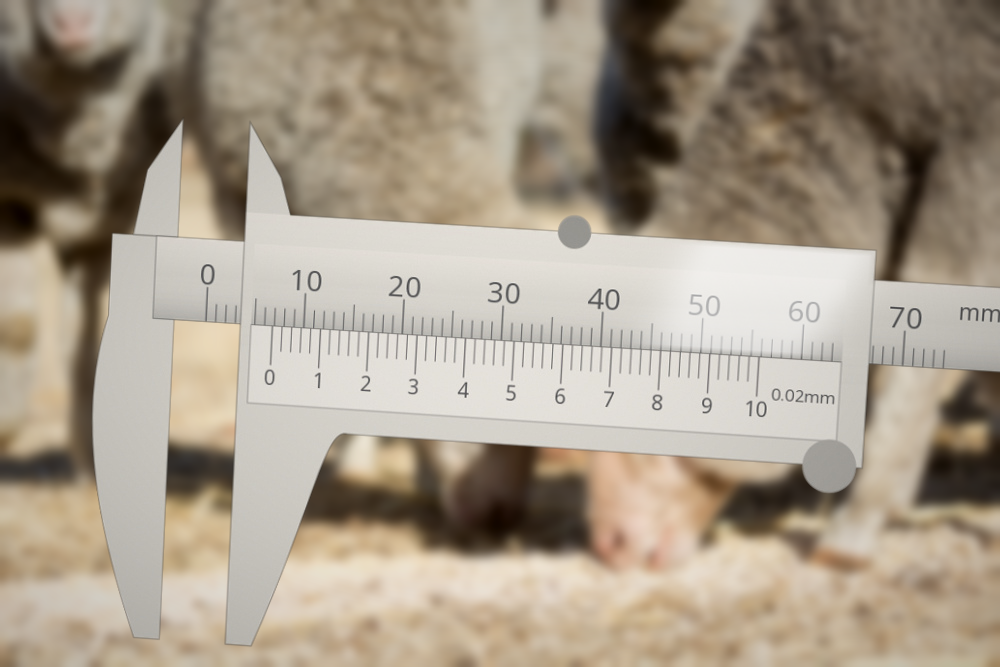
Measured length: 6.8 mm
